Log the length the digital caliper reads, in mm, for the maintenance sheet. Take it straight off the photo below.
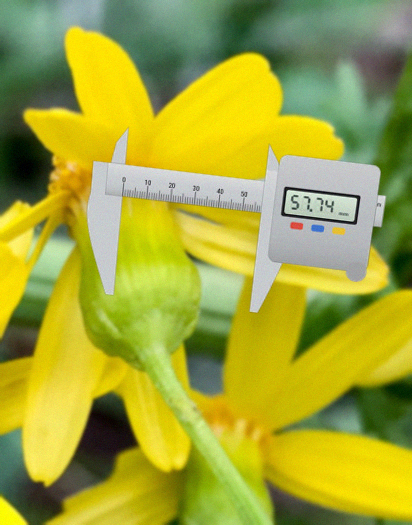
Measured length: 57.74 mm
